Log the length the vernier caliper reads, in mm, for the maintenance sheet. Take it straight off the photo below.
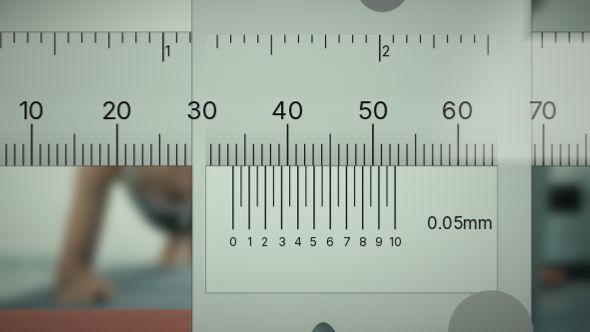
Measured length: 33.6 mm
